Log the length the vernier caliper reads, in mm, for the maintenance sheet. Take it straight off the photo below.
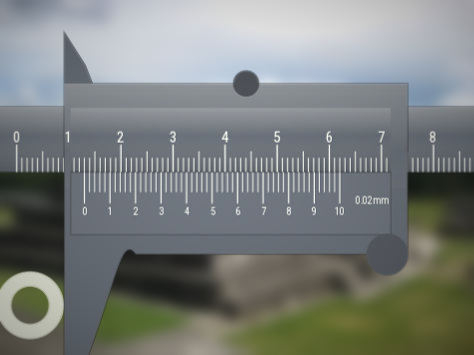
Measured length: 13.0 mm
